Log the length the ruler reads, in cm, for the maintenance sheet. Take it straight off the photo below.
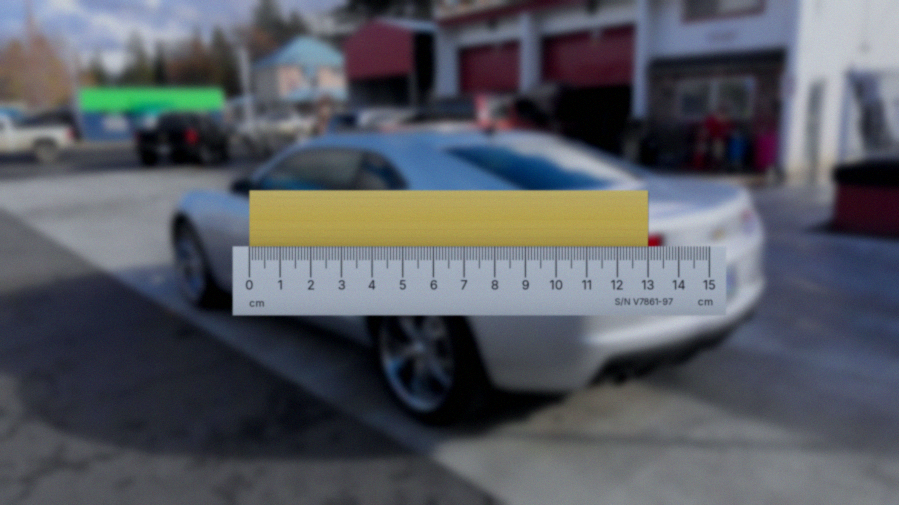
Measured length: 13 cm
